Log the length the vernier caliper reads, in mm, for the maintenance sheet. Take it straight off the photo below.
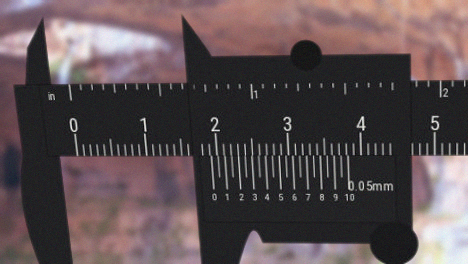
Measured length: 19.2 mm
